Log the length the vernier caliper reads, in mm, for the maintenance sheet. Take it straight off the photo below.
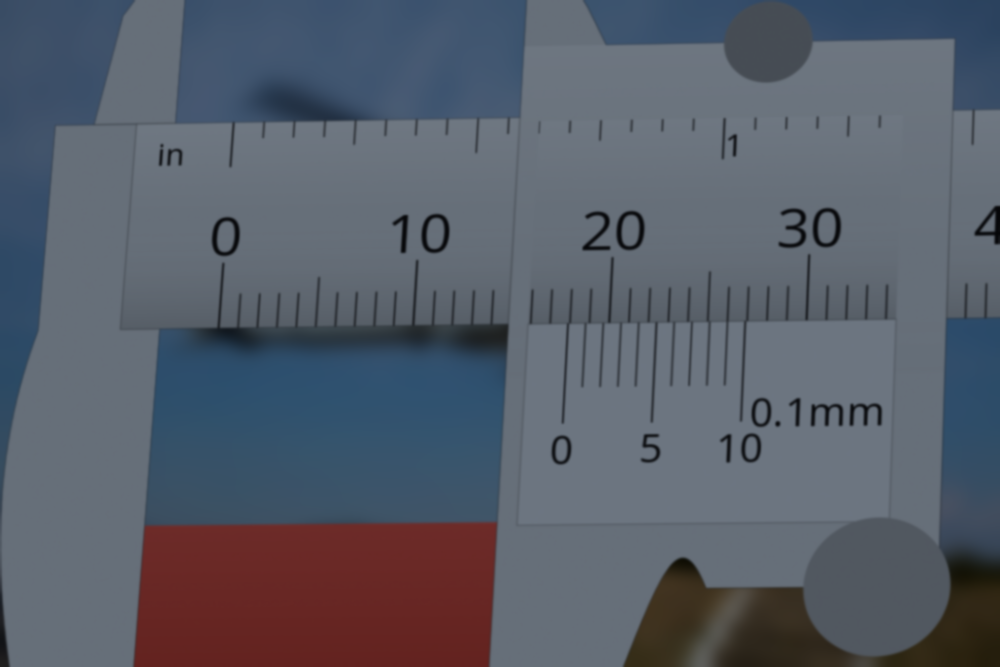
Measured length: 17.9 mm
